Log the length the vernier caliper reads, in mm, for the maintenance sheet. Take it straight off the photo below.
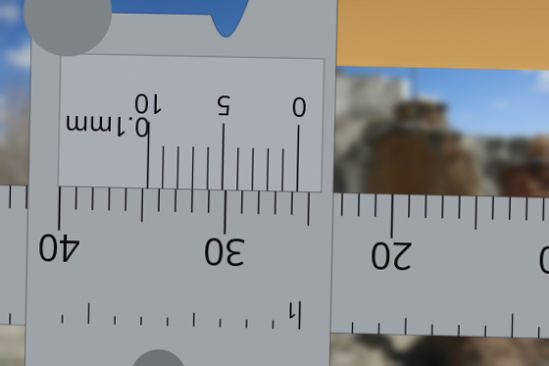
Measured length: 25.7 mm
